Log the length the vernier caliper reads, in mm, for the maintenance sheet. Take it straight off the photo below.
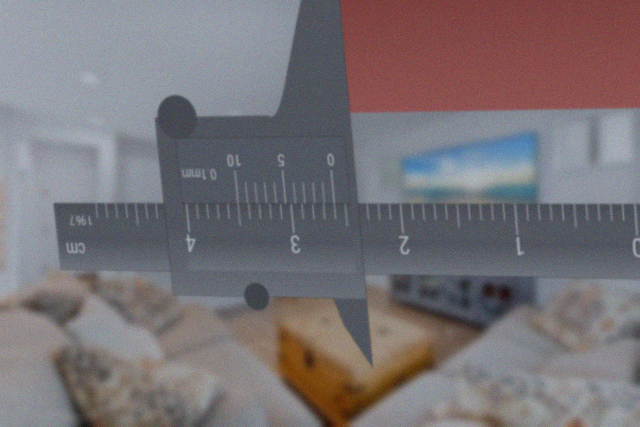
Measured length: 26.0 mm
